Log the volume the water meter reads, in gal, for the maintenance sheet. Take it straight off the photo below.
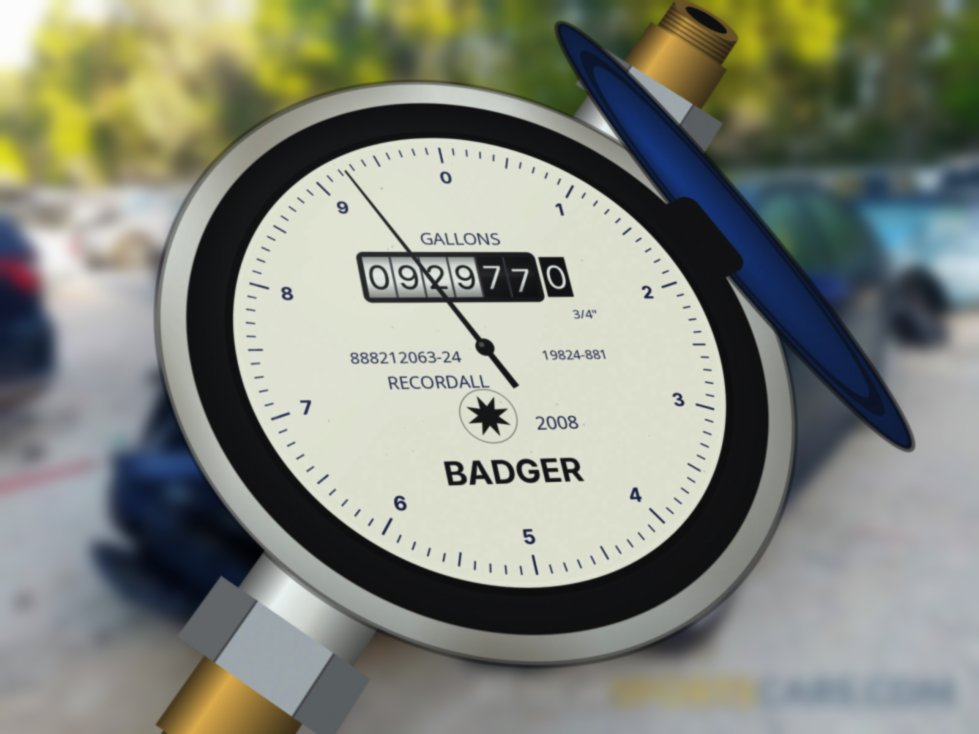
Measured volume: 929769.2 gal
